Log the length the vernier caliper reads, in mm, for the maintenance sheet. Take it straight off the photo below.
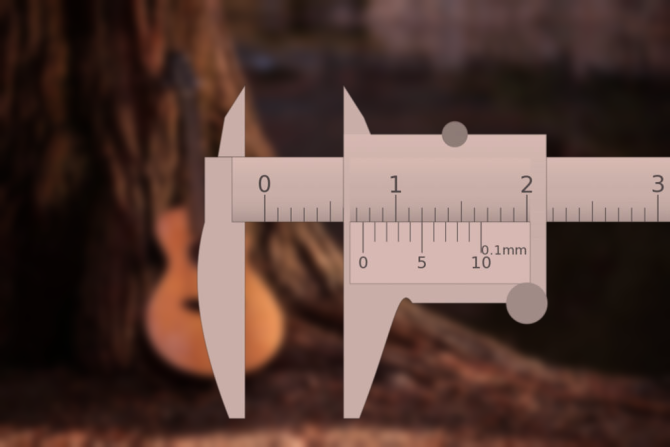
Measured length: 7.5 mm
